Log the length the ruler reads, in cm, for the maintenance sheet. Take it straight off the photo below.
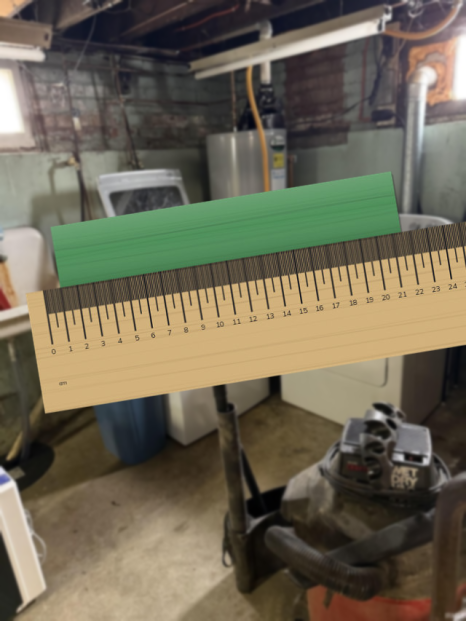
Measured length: 20.5 cm
